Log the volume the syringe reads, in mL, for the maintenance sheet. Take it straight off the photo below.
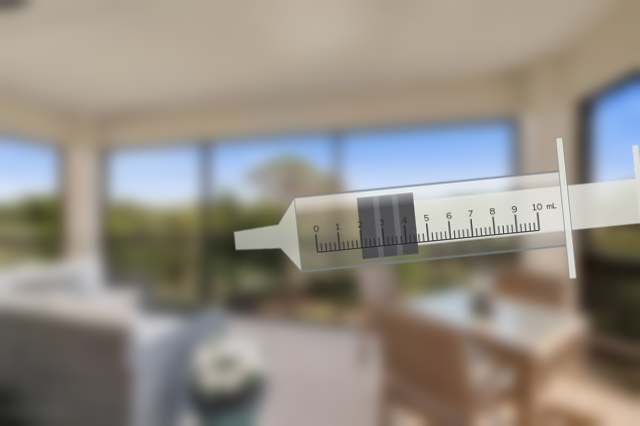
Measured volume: 2 mL
